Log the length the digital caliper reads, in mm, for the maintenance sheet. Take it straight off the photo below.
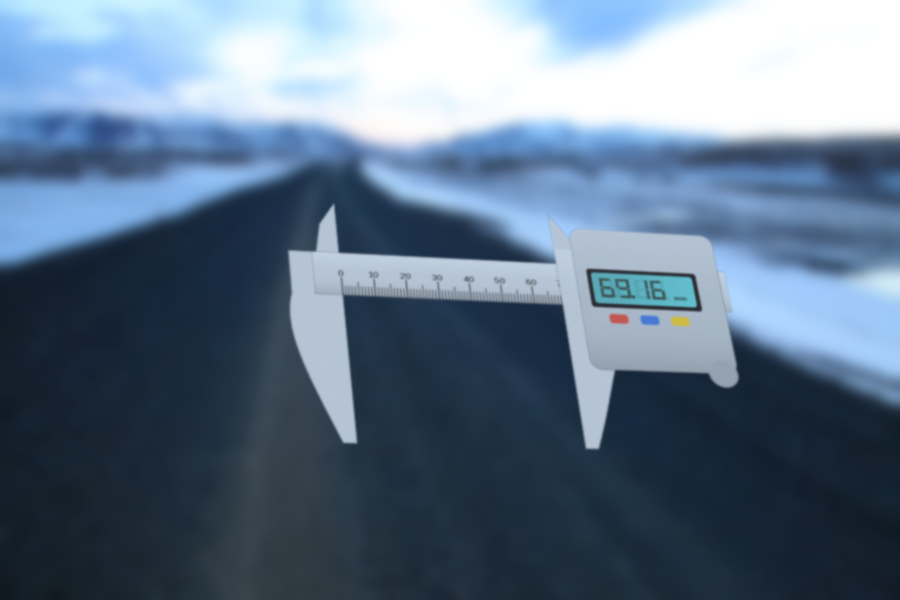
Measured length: 69.16 mm
